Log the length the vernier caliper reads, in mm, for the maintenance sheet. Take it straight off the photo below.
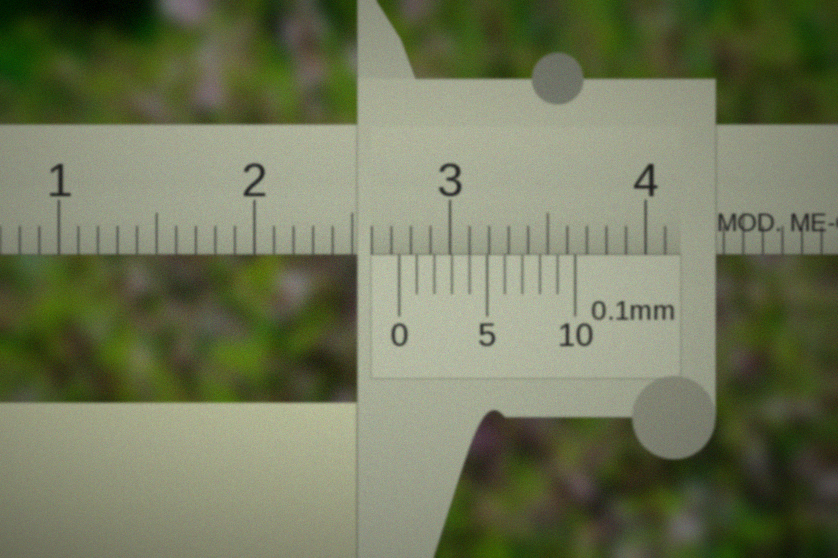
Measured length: 27.4 mm
